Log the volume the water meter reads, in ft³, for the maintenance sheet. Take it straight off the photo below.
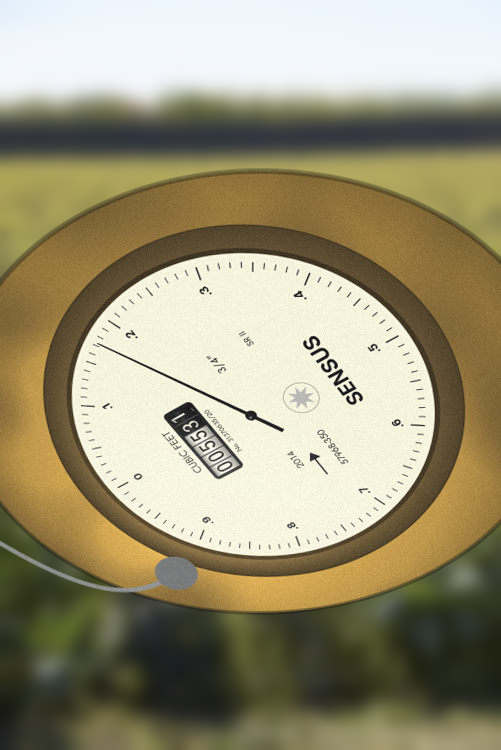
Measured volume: 5531.17 ft³
